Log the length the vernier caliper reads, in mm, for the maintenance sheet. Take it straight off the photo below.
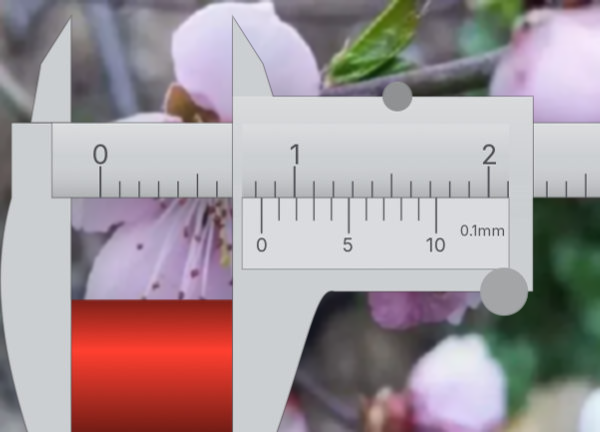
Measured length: 8.3 mm
